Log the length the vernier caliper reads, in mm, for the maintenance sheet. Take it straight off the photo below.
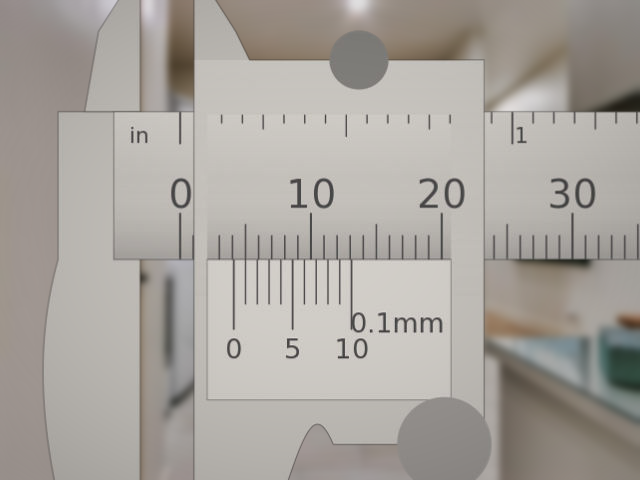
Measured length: 4.1 mm
